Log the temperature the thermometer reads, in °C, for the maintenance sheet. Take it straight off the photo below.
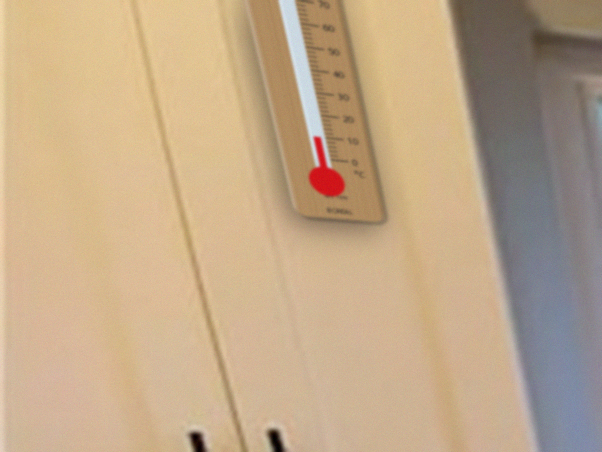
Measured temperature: 10 °C
